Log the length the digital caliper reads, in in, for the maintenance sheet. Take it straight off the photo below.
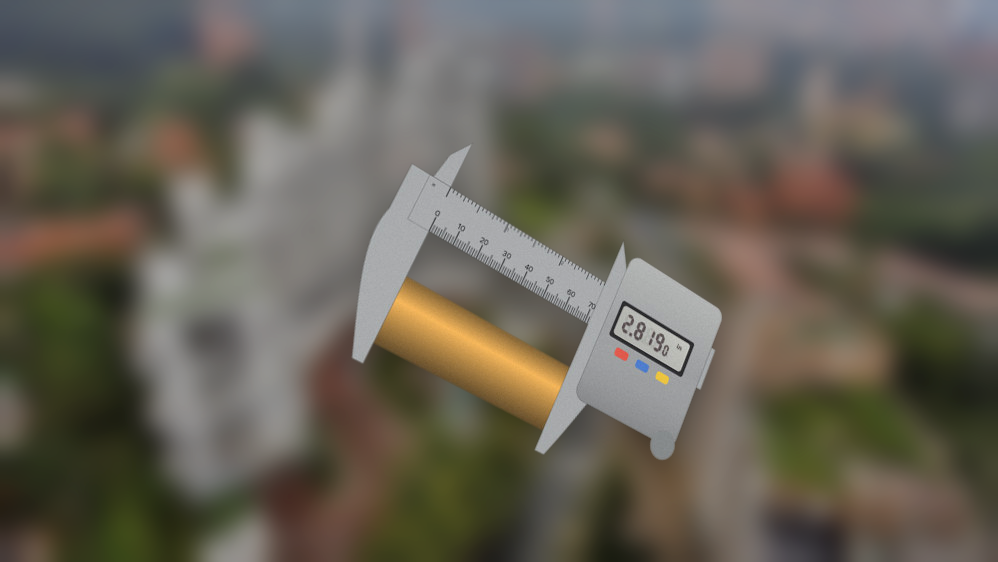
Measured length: 2.8190 in
